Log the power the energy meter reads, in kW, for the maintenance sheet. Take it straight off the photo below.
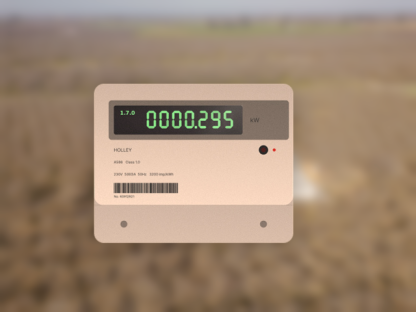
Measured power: 0.295 kW
